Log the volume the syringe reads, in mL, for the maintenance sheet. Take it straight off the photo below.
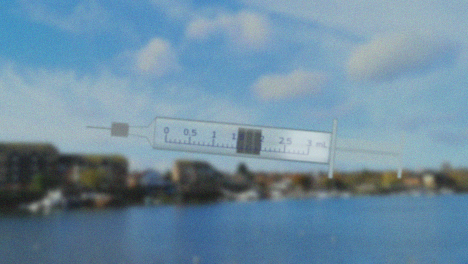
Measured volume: 1.5 mL
